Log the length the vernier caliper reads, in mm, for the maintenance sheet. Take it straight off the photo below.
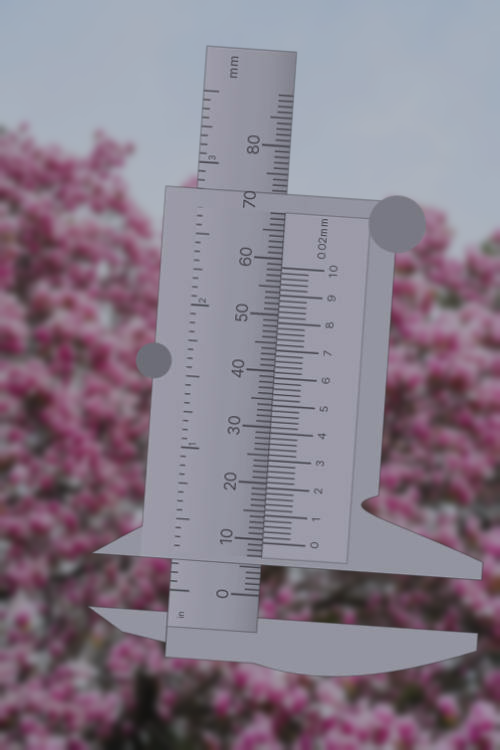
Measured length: 9.4 mm
